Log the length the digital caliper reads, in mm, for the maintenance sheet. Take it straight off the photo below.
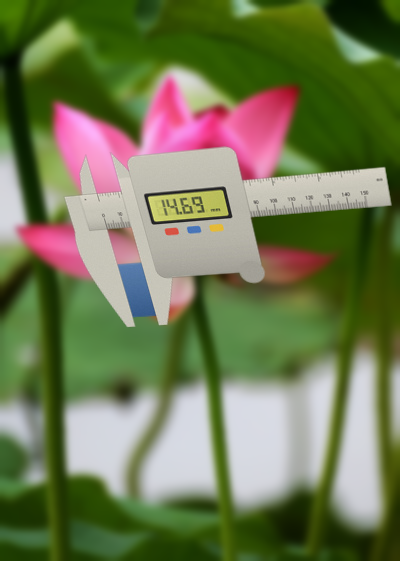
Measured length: 14.69 mm
